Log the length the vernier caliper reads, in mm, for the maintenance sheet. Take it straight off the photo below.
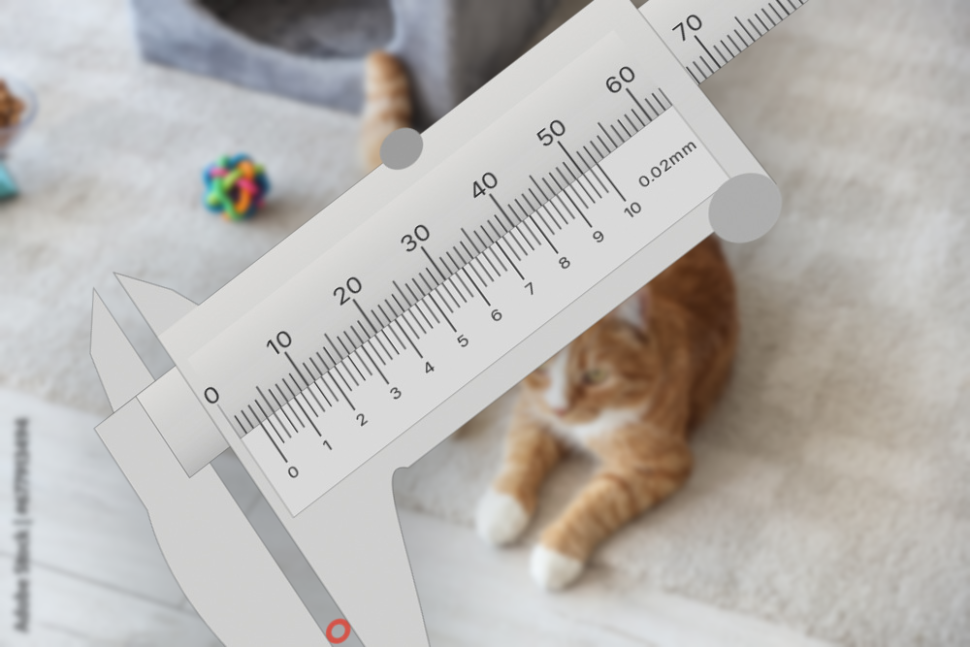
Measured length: 3.0 mm
